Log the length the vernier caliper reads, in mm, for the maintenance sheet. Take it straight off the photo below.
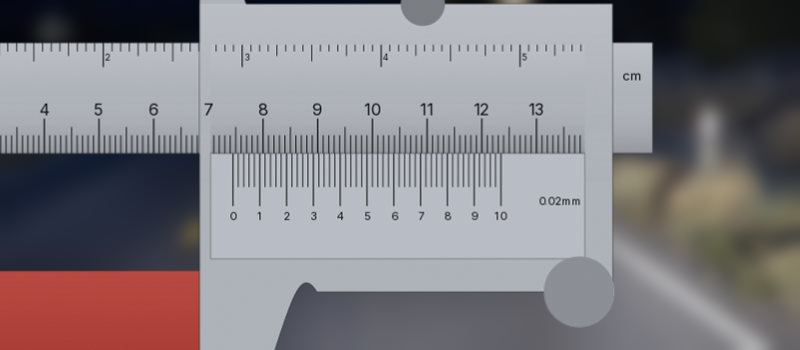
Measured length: 74.5 mm
